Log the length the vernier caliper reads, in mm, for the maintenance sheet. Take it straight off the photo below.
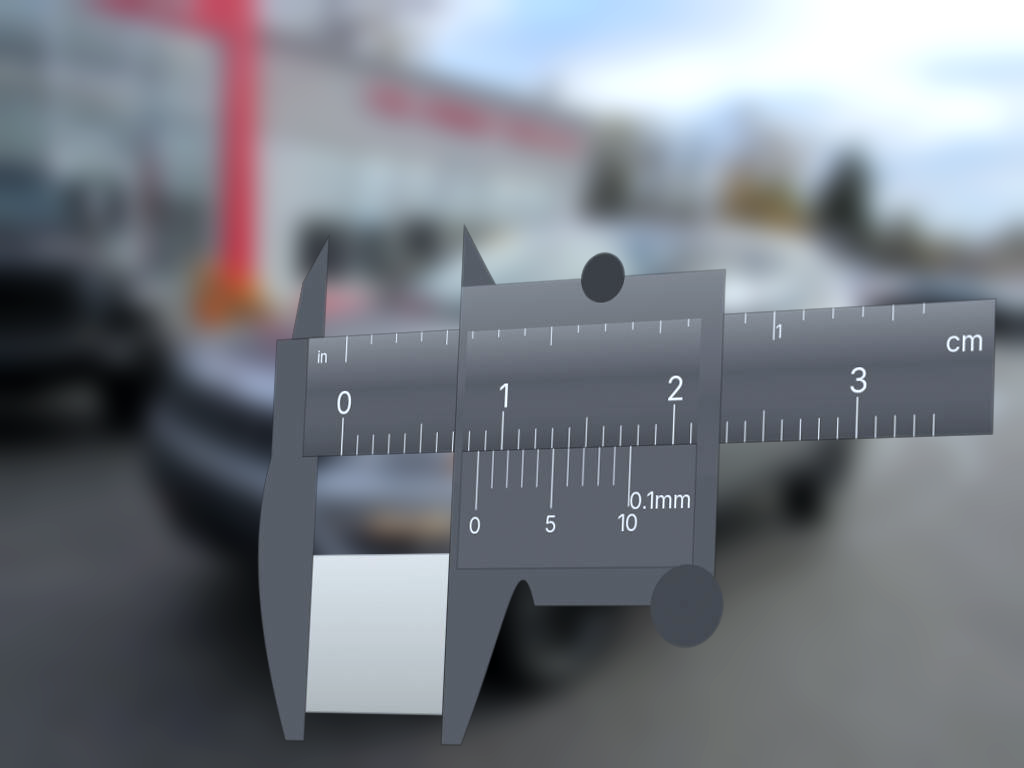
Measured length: 8.6 mm
